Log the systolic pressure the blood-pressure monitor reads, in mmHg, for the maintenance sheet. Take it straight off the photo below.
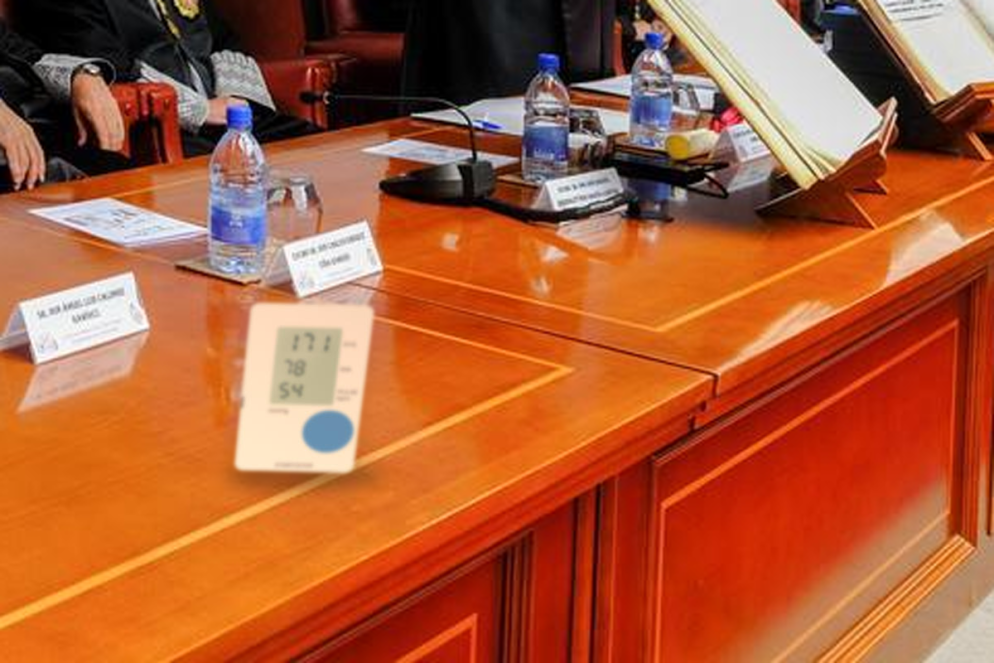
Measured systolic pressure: 171 mmHg
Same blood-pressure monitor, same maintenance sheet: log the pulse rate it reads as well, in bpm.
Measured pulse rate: 54 bpm
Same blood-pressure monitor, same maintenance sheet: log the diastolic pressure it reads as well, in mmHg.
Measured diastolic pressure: 78 mmHg
